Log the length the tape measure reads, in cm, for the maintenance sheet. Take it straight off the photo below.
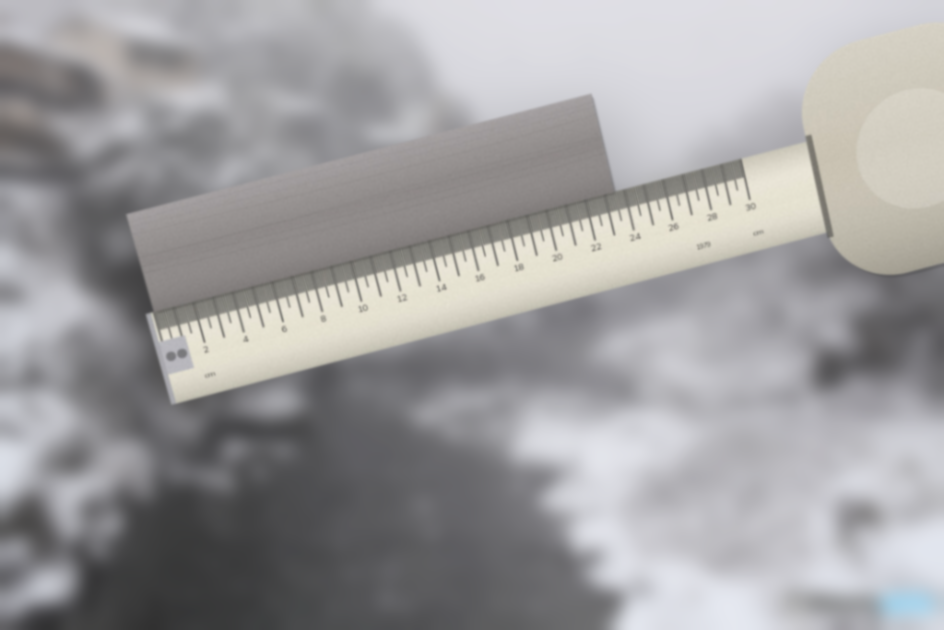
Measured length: 23.5 cm
